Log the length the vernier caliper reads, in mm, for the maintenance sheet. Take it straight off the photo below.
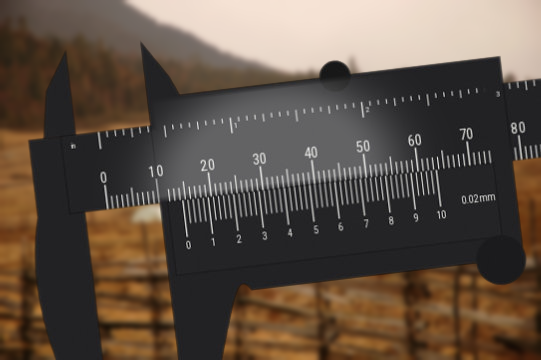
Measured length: 14.5 mm
